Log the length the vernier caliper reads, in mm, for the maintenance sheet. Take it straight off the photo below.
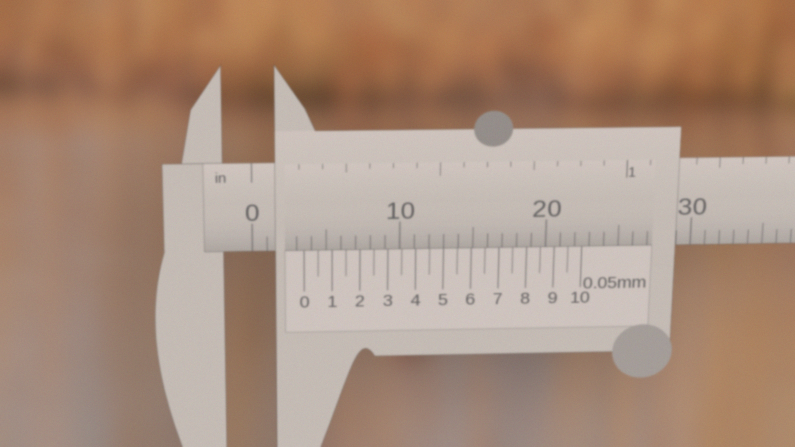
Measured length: 3.5 mm
